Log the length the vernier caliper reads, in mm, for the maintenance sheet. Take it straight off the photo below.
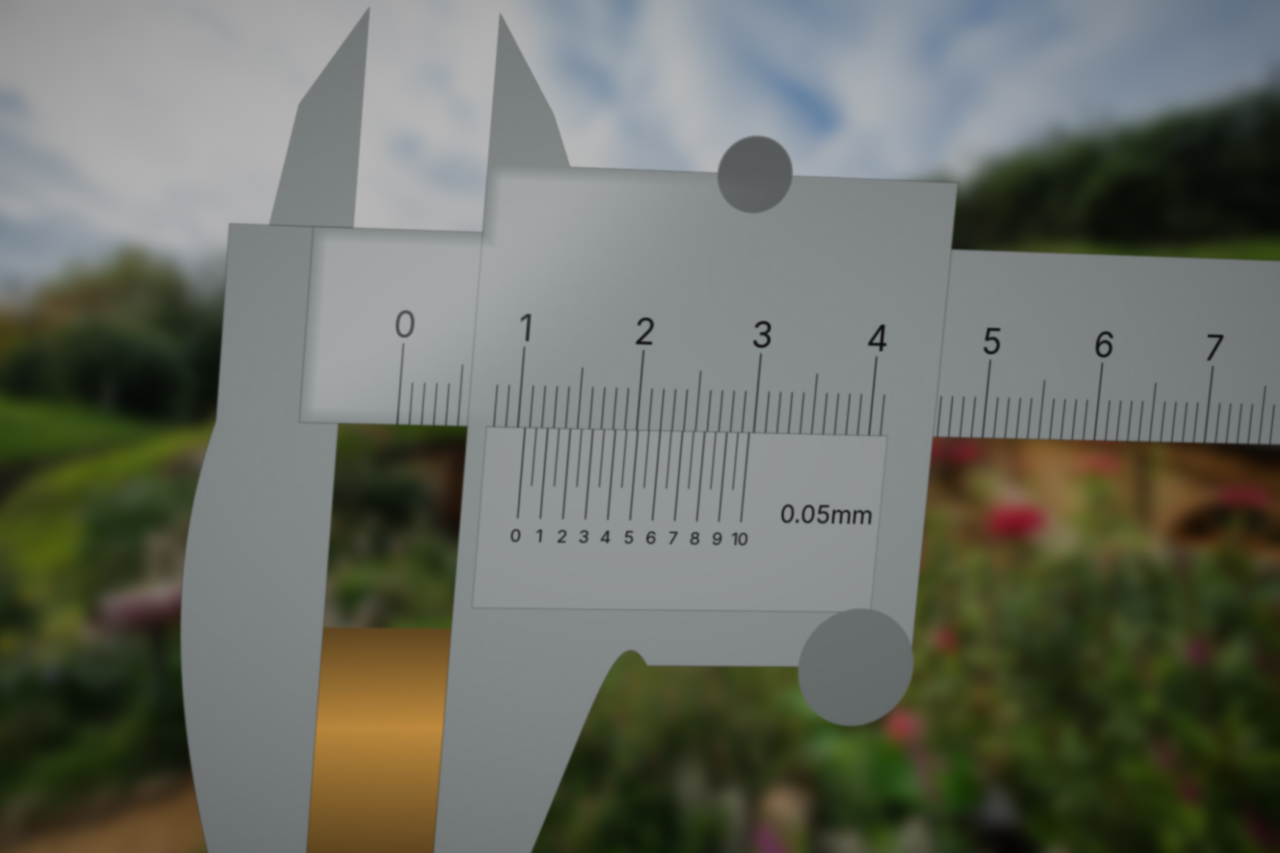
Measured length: 10.6 mm
